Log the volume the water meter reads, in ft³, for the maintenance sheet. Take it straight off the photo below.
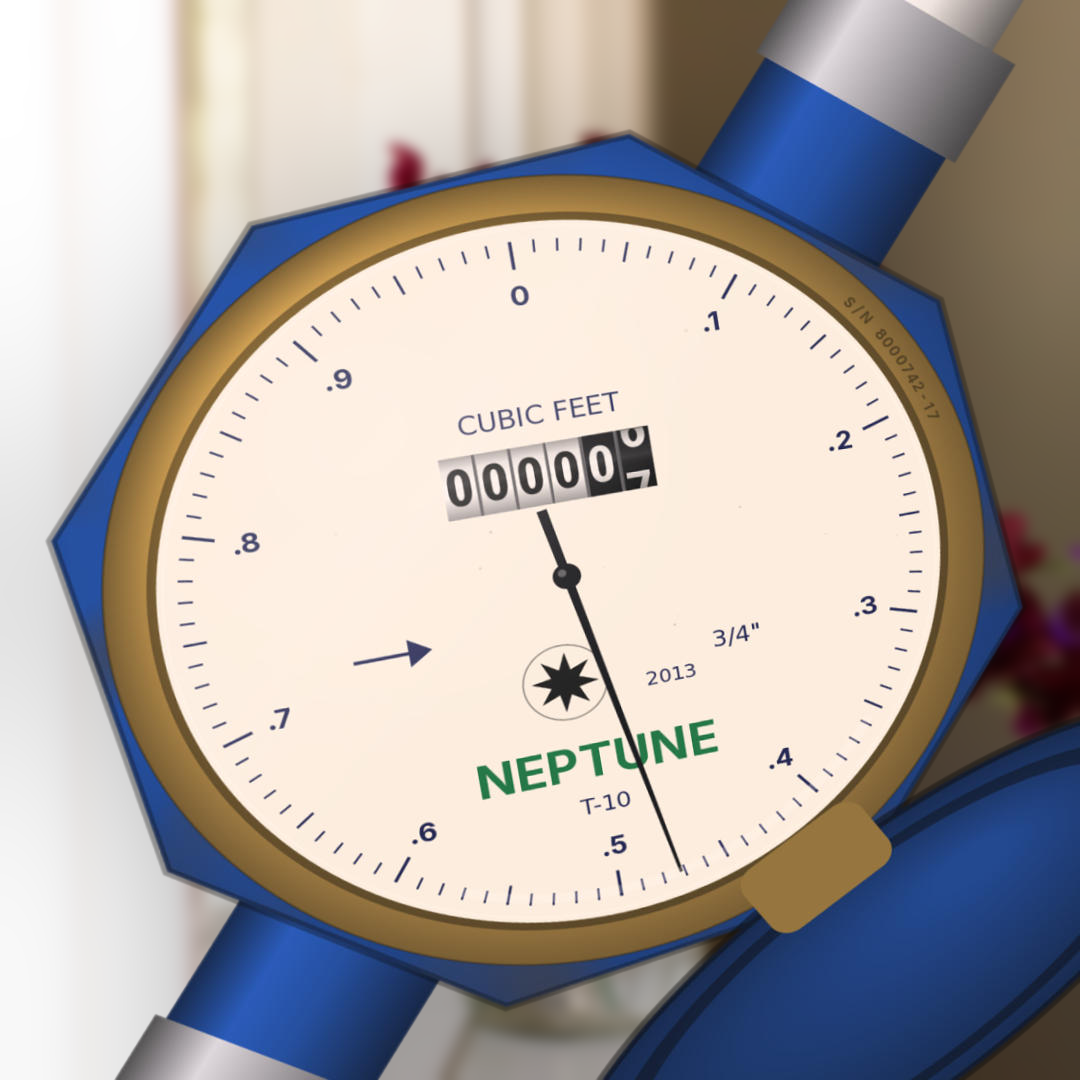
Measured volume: 6.47 ft³
